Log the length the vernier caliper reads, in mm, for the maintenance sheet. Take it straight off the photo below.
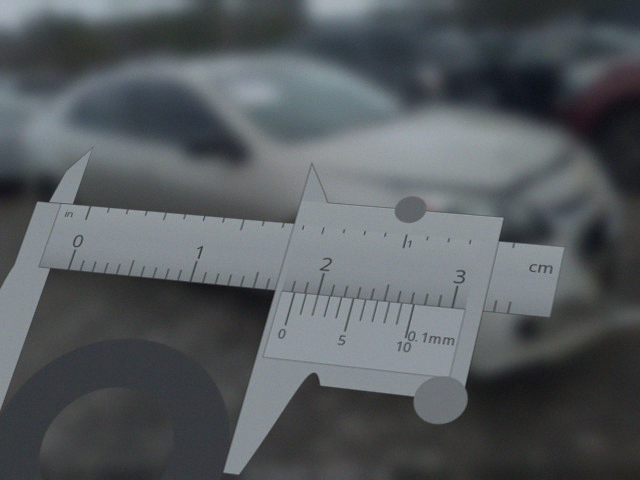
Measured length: 18.2 mm
